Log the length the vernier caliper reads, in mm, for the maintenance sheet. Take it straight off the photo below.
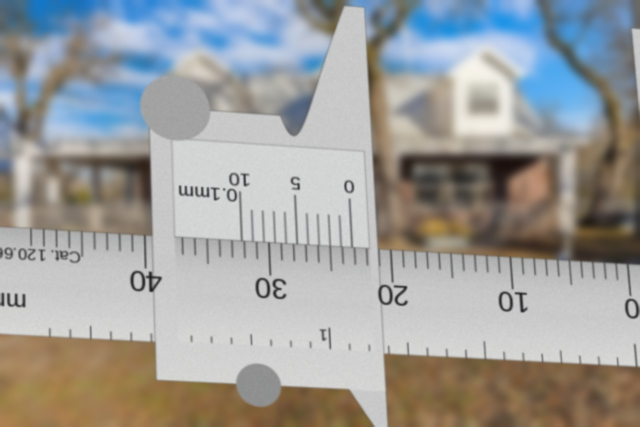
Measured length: 23.2 mm
